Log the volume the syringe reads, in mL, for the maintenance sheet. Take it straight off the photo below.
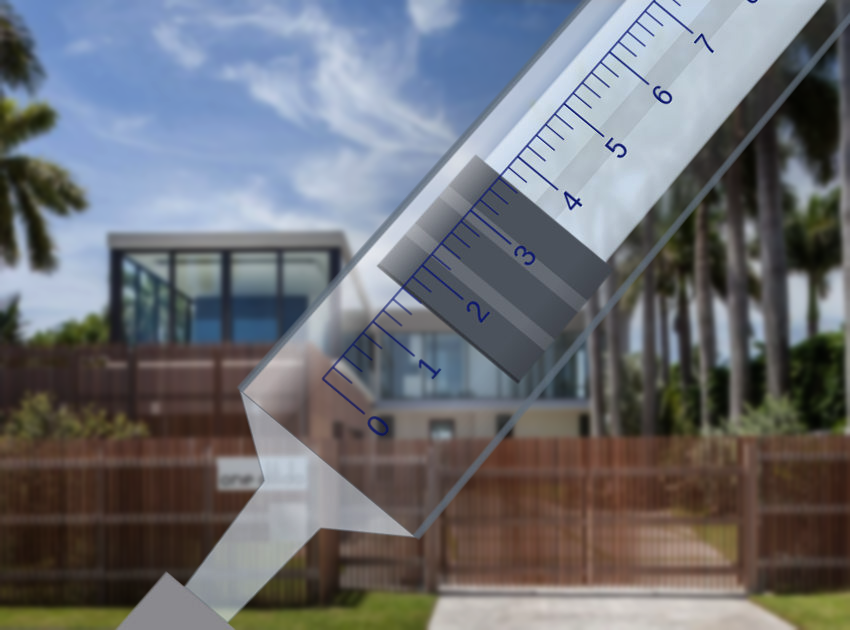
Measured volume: 1.6 mL
